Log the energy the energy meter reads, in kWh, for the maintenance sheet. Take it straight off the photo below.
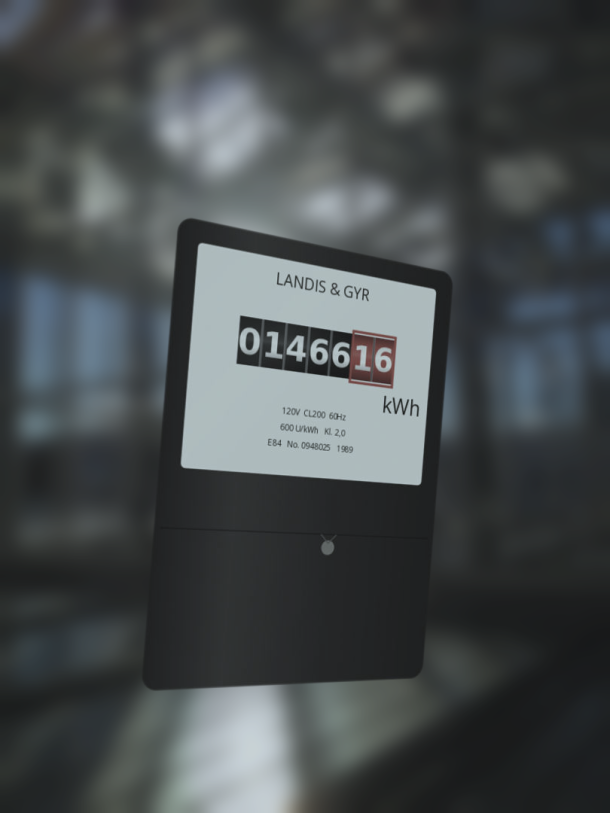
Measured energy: 1466.16 kWh
